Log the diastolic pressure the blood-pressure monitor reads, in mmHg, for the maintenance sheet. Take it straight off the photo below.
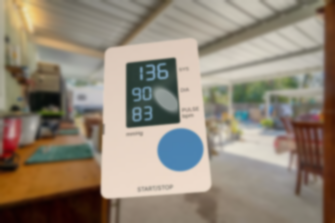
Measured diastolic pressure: 90 mmHg
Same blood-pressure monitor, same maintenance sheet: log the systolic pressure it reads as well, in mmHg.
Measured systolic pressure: 136 mmHg
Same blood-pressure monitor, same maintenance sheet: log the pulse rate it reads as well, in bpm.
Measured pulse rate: 83 bpm
